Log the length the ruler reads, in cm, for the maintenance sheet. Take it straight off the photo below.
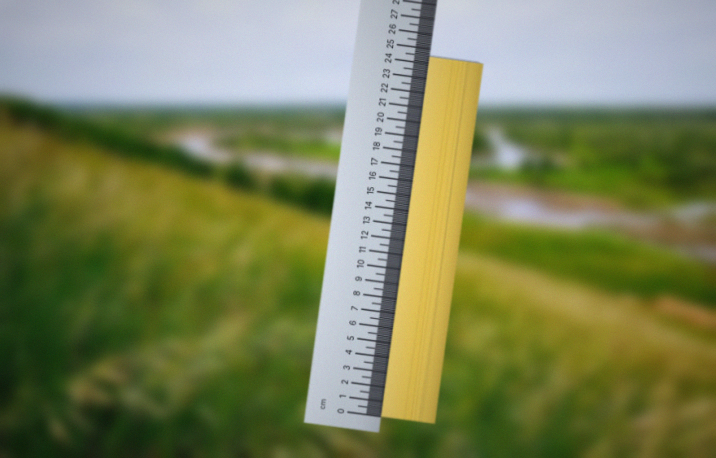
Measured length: 24.5 cm
